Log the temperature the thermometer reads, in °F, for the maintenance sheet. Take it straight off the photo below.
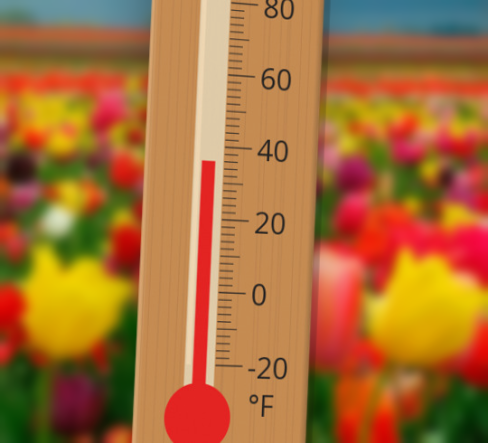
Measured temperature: 36 °F
